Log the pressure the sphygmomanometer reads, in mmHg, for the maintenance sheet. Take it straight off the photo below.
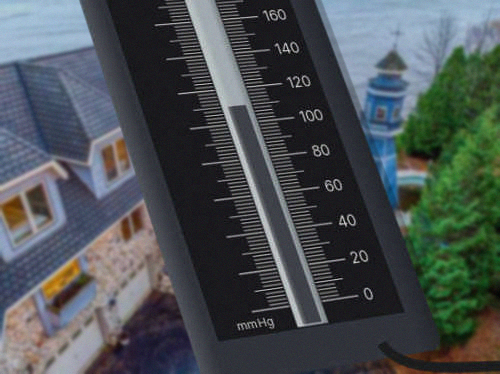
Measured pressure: 110 mmHg
